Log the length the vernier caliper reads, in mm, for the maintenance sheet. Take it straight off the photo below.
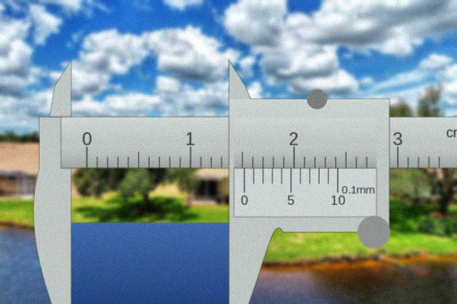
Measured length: 15.2 mm
